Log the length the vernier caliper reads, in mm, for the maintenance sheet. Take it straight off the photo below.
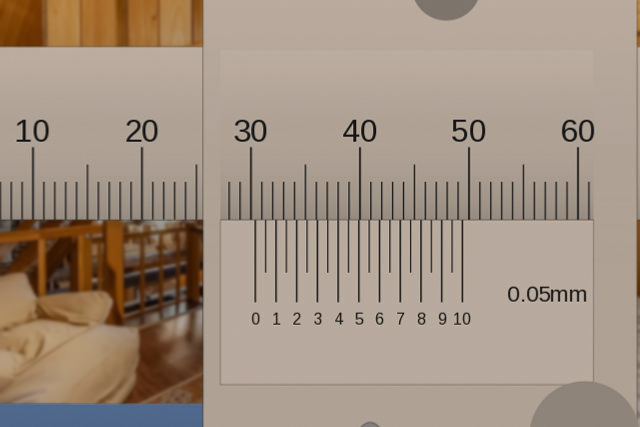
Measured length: 30.4 mm
